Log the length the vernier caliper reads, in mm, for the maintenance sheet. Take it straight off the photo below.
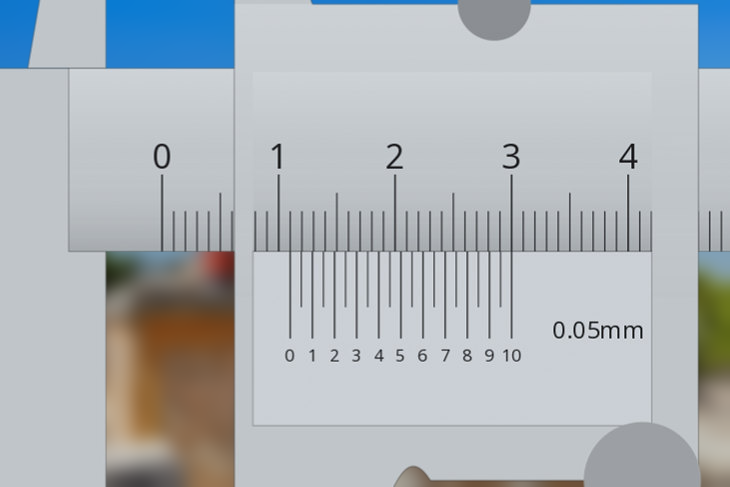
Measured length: 11.0 mm
